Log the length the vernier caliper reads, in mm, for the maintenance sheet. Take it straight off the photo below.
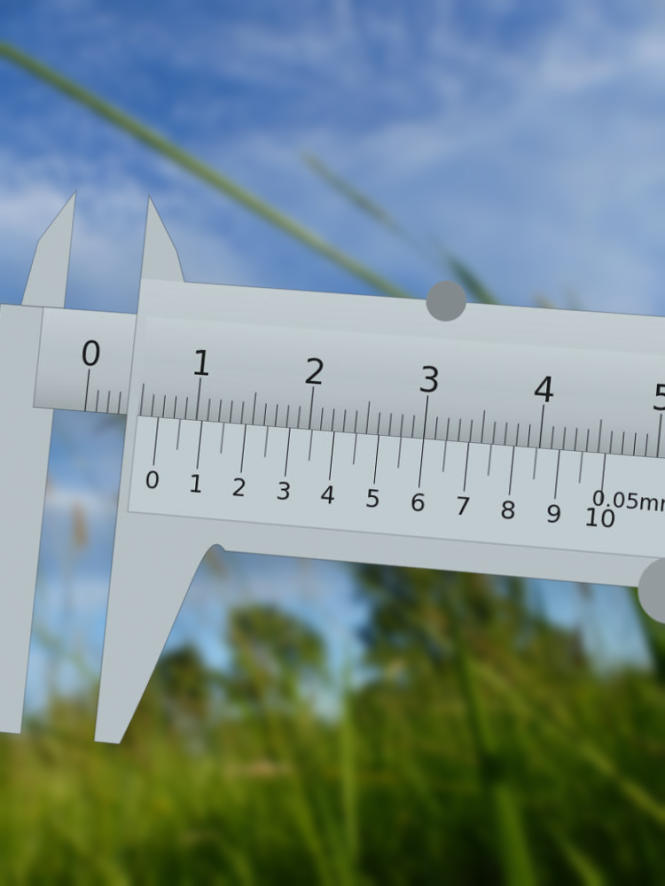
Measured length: 6.6 mm
